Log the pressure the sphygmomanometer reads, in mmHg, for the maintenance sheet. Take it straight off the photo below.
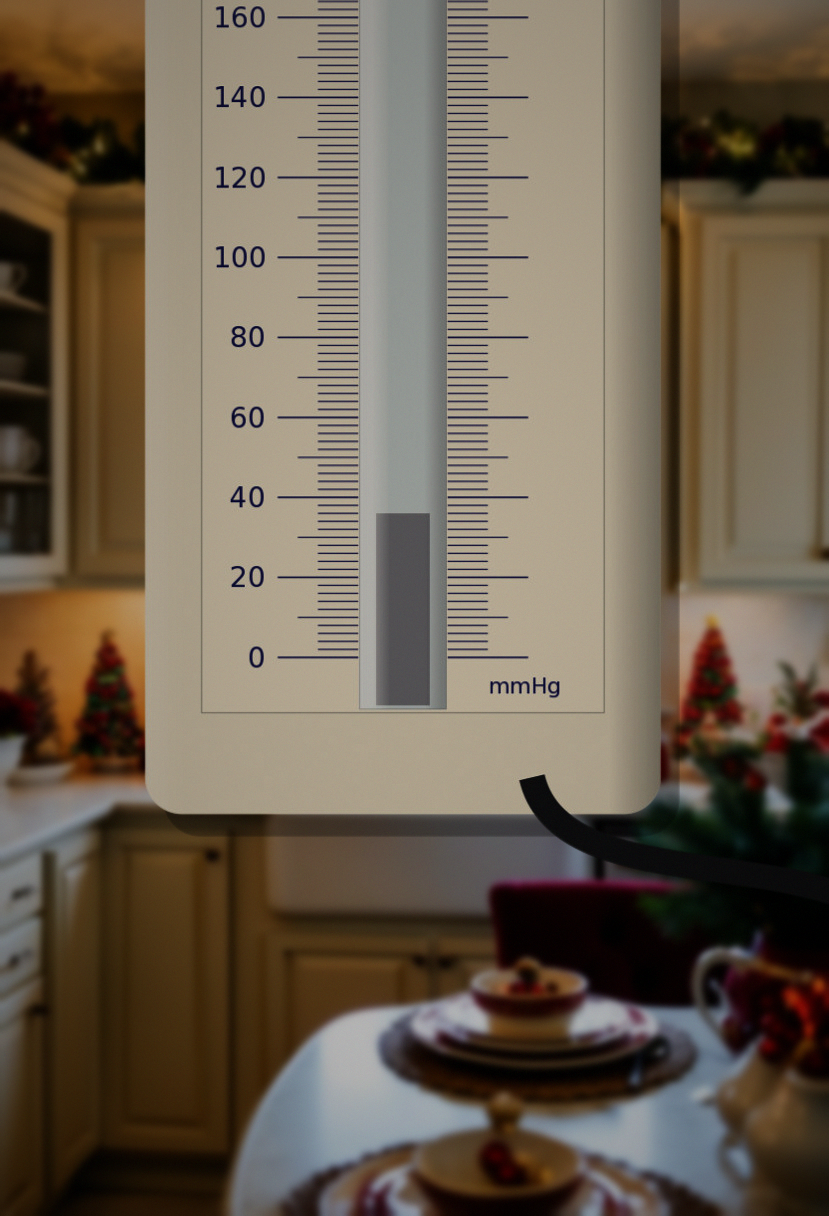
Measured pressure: 36 mmHg
